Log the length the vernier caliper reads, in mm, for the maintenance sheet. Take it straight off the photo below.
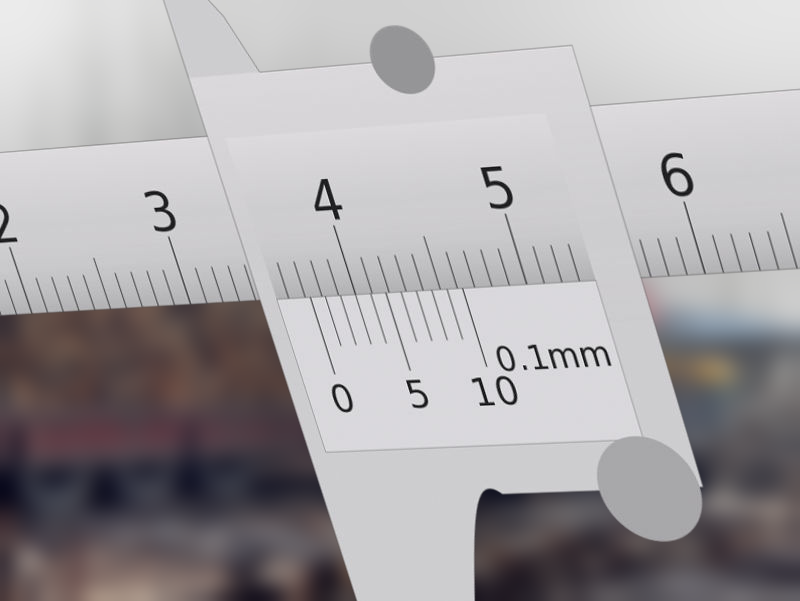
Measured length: 37.3 mm
